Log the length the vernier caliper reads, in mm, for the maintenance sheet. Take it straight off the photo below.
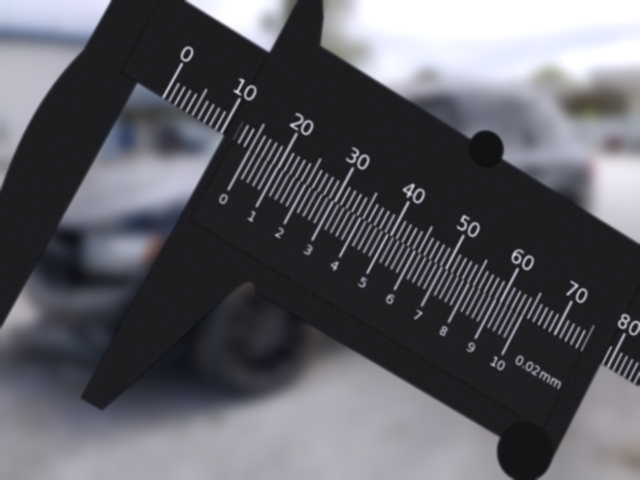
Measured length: 15.0 mm
